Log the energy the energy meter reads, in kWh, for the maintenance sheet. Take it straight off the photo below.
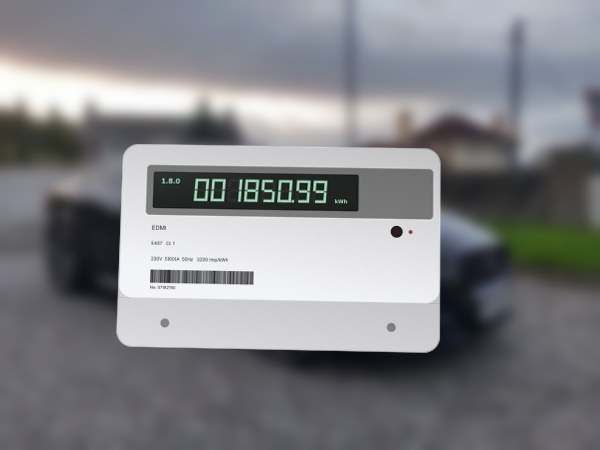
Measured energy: 1850.99 kWh
